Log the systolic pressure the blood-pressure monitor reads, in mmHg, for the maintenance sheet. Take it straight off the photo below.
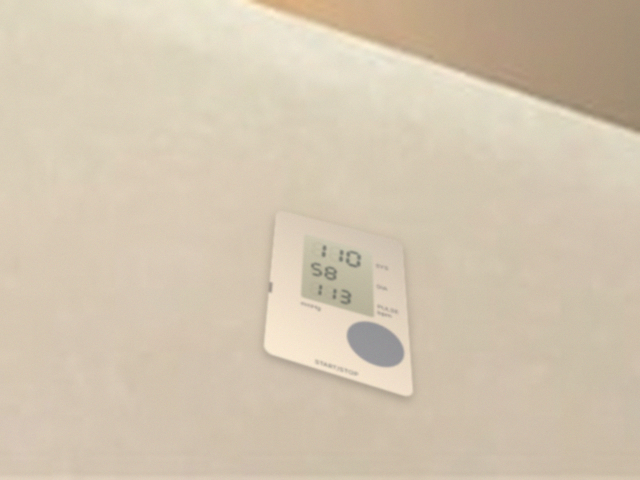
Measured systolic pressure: 110 mmHg
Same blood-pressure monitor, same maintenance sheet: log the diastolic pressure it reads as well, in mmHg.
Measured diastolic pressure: 58 mmHg
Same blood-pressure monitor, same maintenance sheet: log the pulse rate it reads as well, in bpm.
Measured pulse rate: 113 bpm
